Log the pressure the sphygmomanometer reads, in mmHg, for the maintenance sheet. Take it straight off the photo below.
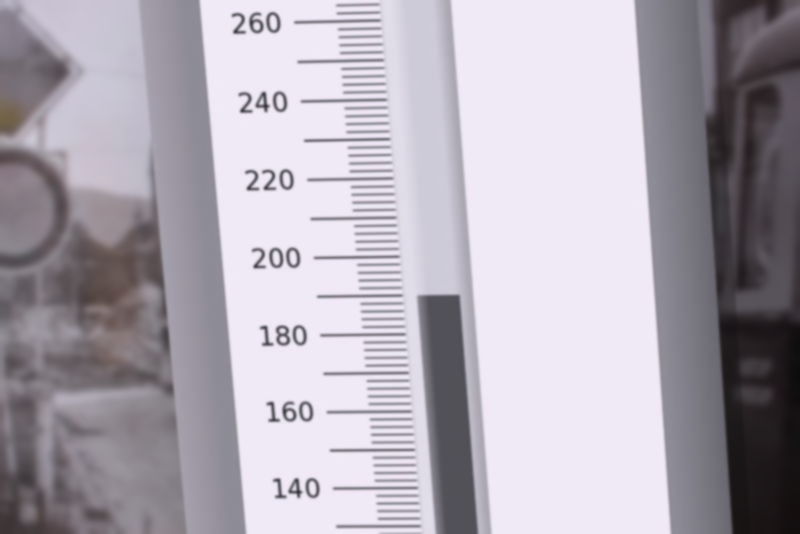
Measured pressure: 190 mmHg
